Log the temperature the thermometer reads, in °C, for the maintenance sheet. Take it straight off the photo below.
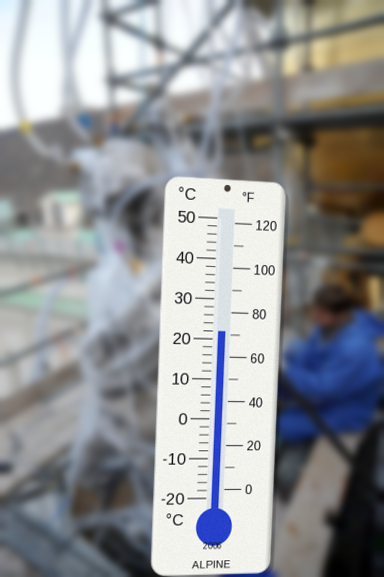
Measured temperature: 22 °C
